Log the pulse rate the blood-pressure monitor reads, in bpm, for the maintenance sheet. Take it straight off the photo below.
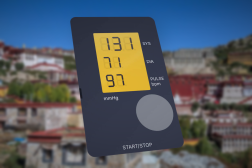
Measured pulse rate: 97 bpm
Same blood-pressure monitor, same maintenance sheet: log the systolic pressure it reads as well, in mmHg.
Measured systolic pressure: 131 mmHg
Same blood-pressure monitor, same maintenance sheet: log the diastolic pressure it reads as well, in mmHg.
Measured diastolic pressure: 71 mmHg
